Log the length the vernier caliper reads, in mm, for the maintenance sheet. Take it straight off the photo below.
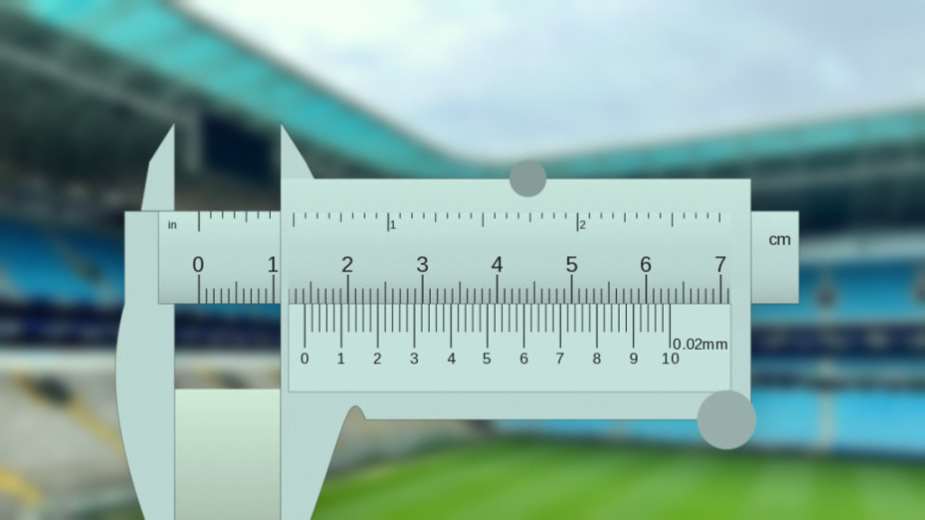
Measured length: 14.2 mm
